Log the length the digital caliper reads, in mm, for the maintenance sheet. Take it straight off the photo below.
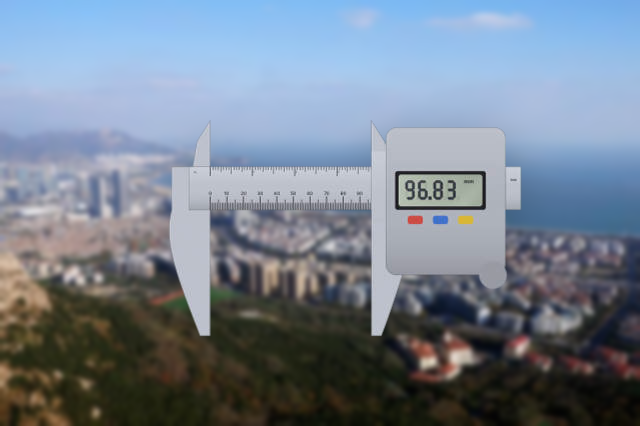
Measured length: 96.83 mm
